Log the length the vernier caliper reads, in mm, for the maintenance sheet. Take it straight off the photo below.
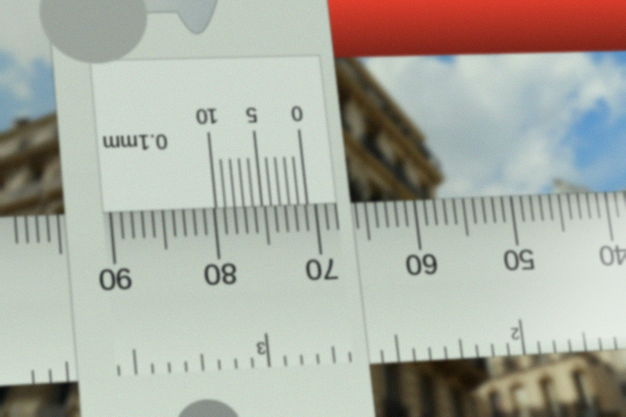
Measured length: 70.8 mm
